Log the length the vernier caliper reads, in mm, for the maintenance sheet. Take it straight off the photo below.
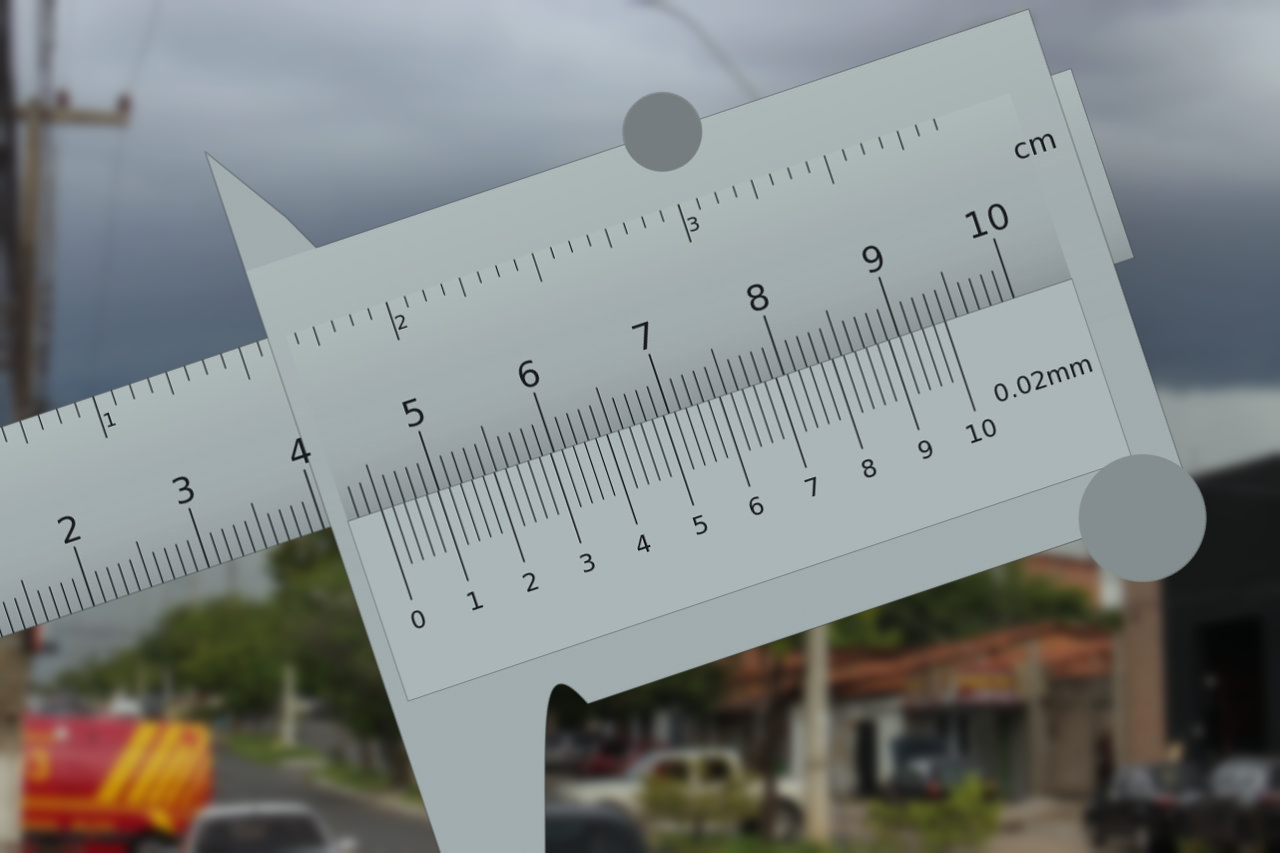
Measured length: 45.0 mm
